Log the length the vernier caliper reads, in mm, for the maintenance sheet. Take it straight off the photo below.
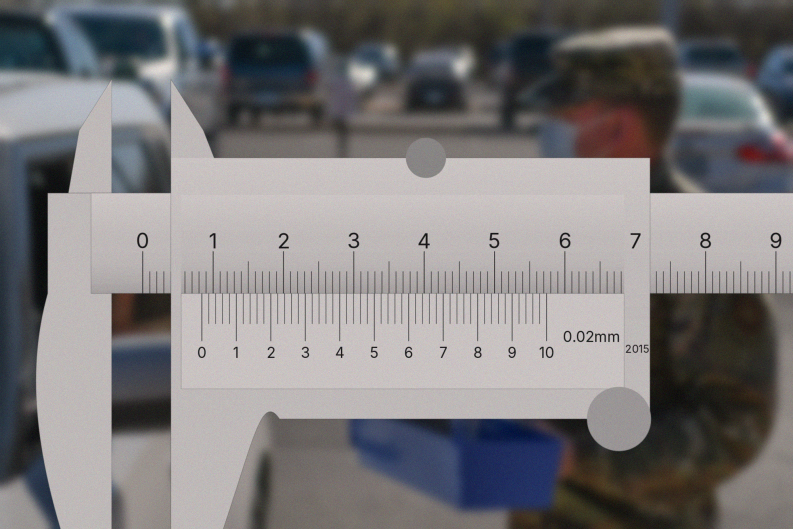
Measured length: 8.4 mm
